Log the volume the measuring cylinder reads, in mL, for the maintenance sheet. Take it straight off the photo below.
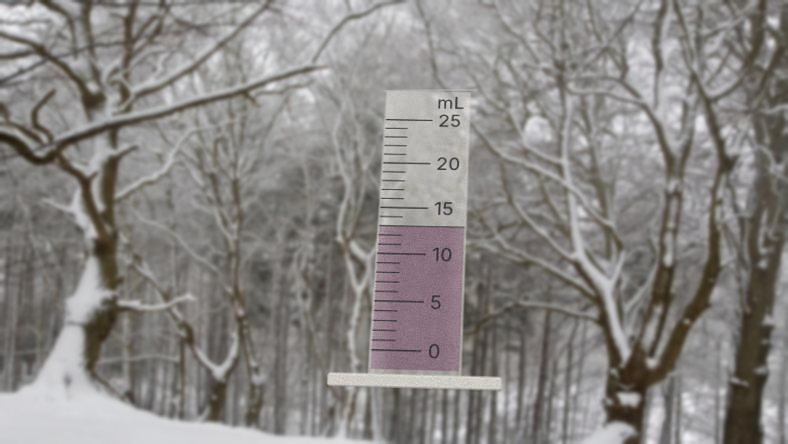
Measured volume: 13 mL
